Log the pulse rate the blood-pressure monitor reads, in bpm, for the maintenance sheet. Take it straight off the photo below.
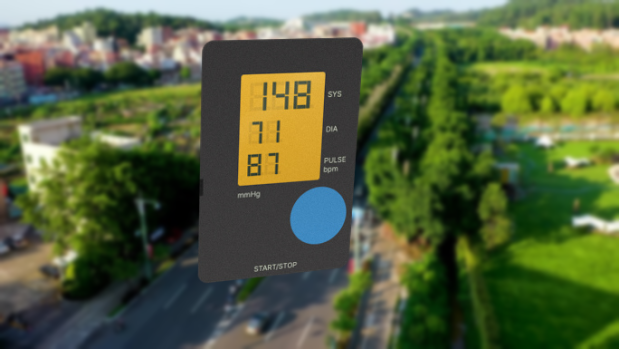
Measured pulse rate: 87 bpm
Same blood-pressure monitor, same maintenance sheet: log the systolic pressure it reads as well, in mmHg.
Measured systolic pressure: 148 mmHg
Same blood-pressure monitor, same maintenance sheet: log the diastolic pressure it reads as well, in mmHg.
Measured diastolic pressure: 71 mmHg
